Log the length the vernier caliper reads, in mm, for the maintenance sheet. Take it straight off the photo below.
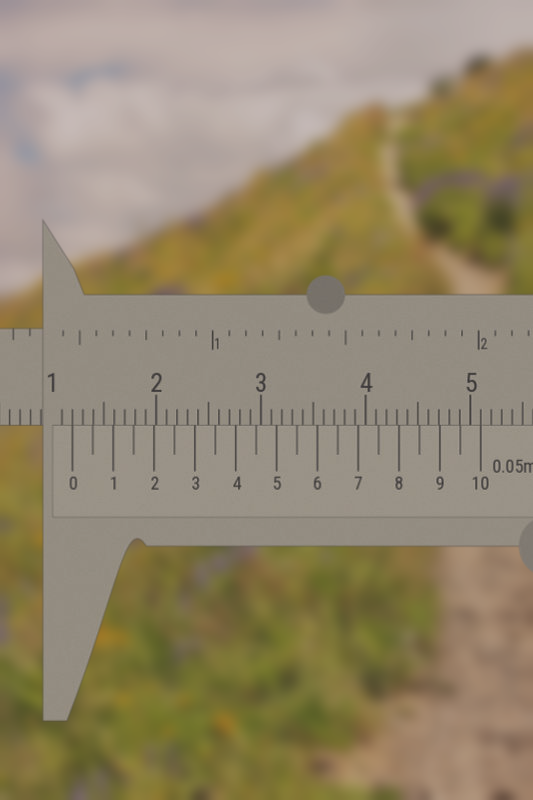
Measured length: 12.0 mm
